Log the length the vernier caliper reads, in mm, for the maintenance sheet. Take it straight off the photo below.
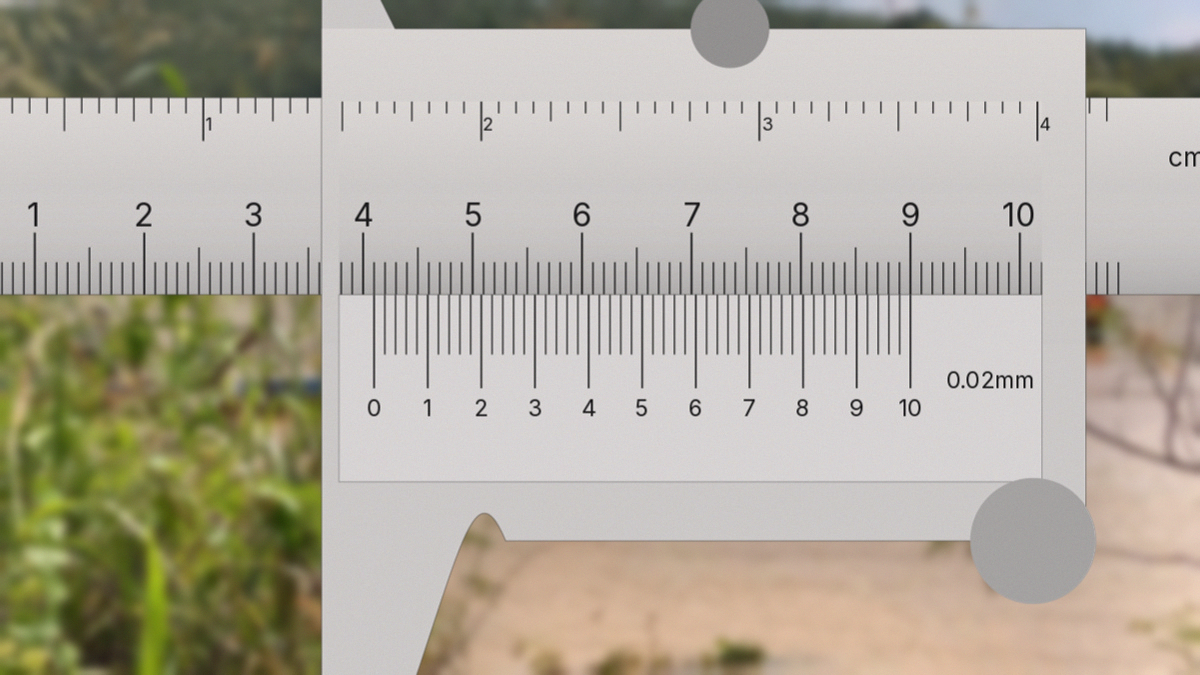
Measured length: 41.0 mm
